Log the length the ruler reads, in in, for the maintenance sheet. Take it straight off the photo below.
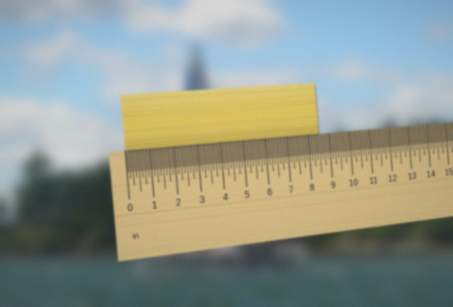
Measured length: 8.5 in
